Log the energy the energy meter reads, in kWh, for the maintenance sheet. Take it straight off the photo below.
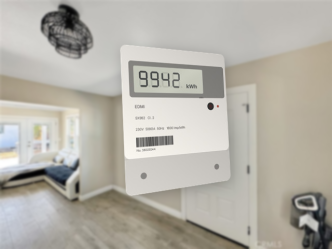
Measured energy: 9942 kWh
